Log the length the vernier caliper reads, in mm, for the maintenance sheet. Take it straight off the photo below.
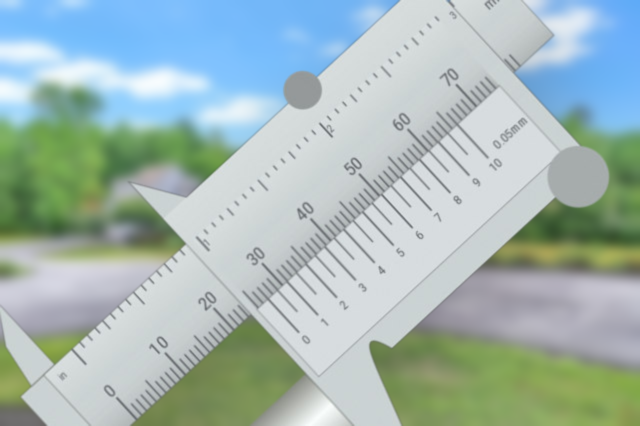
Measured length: 27.0 mm
